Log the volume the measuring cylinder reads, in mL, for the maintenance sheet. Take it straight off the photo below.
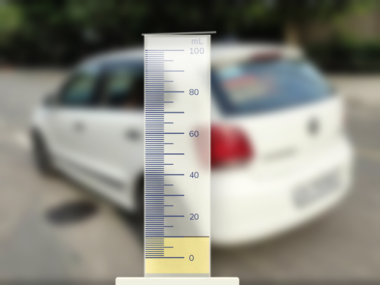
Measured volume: 10 mL
